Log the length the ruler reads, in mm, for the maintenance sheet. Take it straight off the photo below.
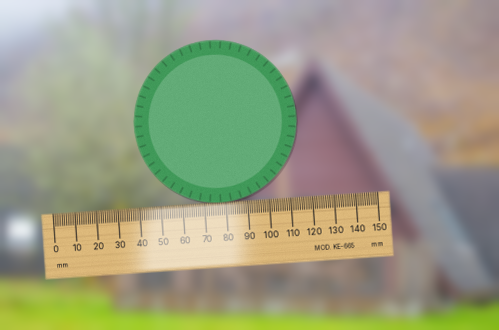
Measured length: 75 mm
